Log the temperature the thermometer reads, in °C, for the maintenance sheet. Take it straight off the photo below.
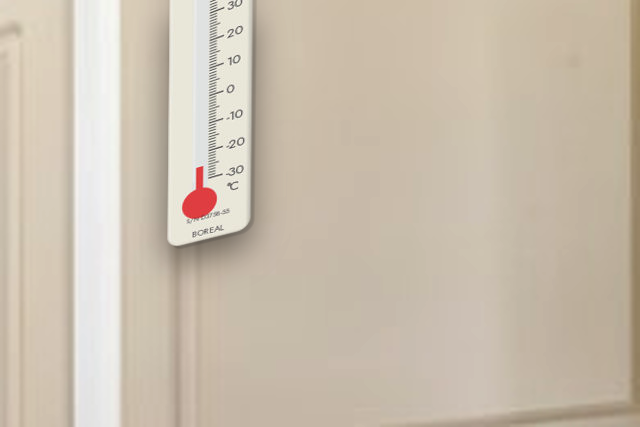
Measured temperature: -25 °C
